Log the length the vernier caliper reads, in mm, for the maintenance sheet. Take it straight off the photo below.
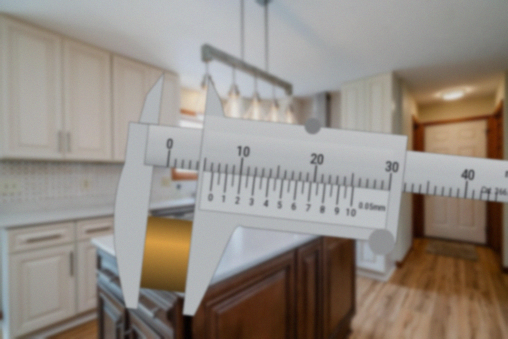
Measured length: 6.2 mm
